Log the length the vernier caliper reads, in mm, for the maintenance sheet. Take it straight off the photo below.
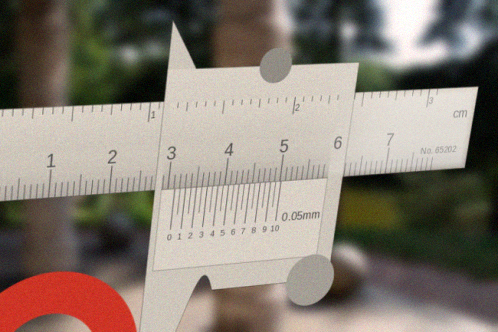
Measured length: 31.2 mm
